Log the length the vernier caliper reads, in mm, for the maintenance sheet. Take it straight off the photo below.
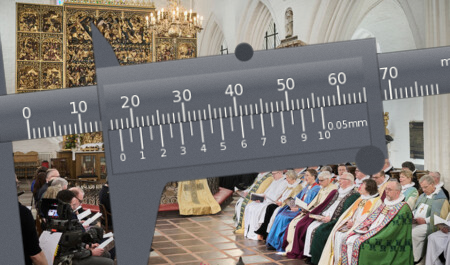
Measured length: 17.5 mm
